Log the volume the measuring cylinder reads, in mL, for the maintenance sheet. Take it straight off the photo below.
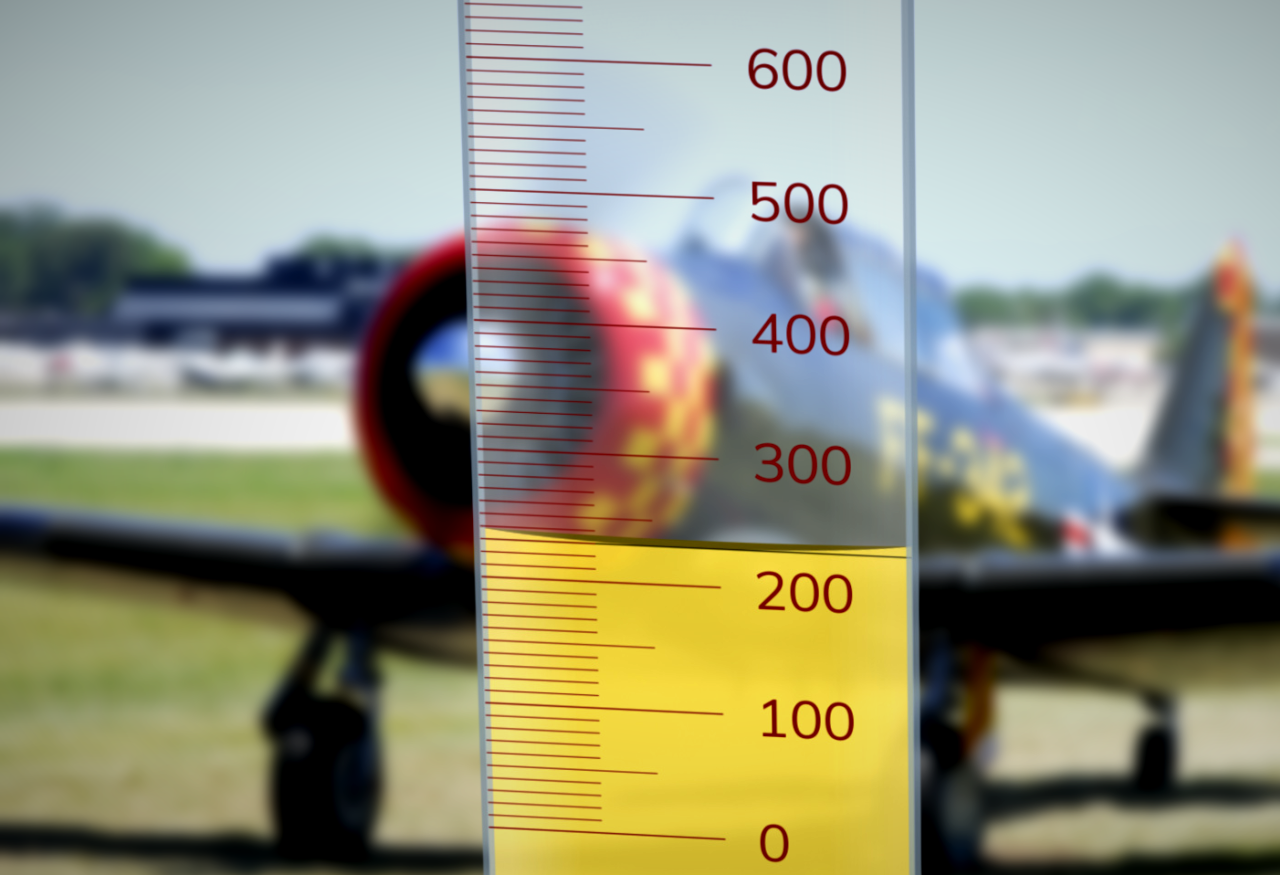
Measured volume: 230 mL
